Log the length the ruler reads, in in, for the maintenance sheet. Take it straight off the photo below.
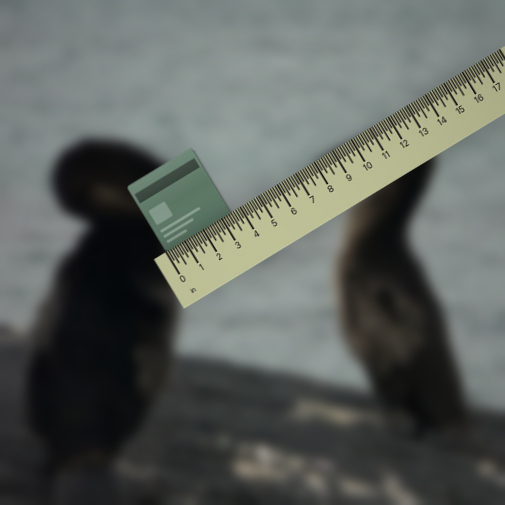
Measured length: 3.5 in
